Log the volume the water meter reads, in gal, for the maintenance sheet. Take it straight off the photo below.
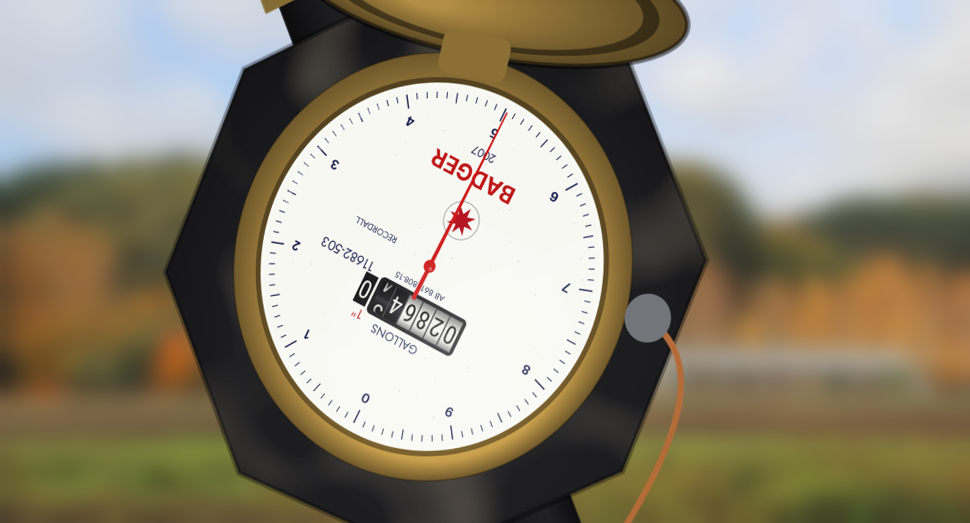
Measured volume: 286435.0 gal
